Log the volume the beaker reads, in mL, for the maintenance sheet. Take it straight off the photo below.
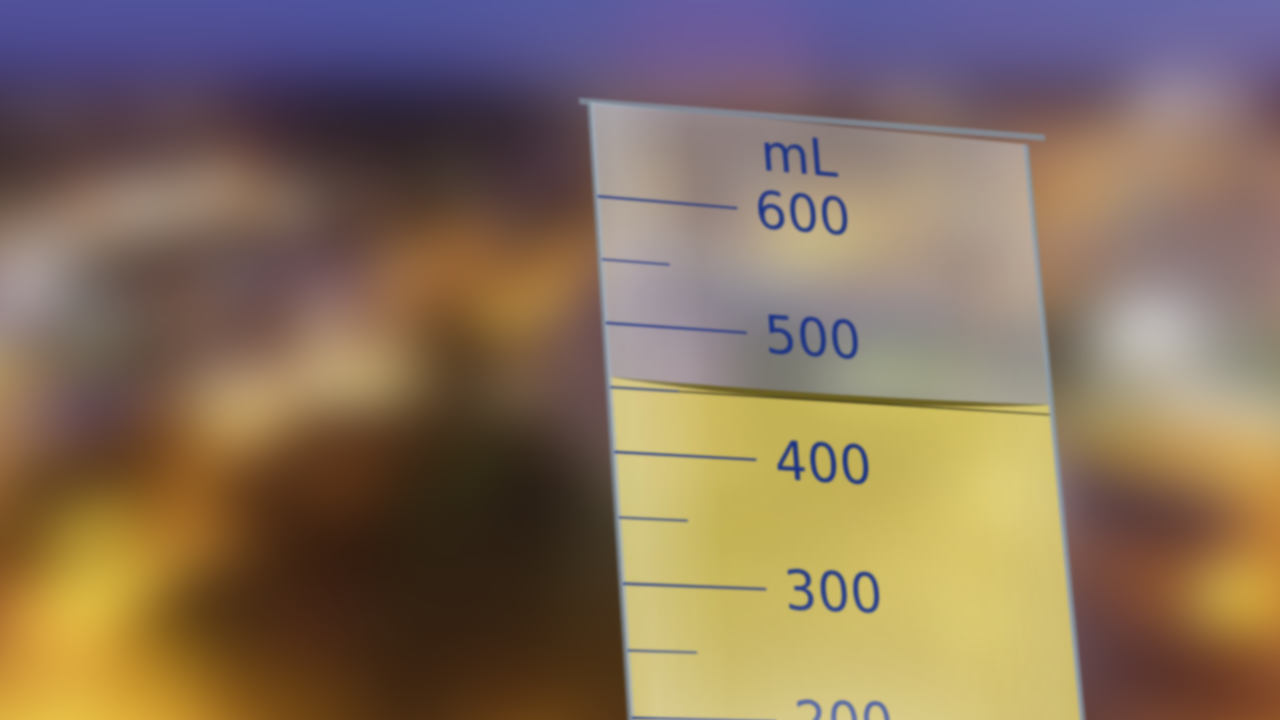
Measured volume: 450 mL
